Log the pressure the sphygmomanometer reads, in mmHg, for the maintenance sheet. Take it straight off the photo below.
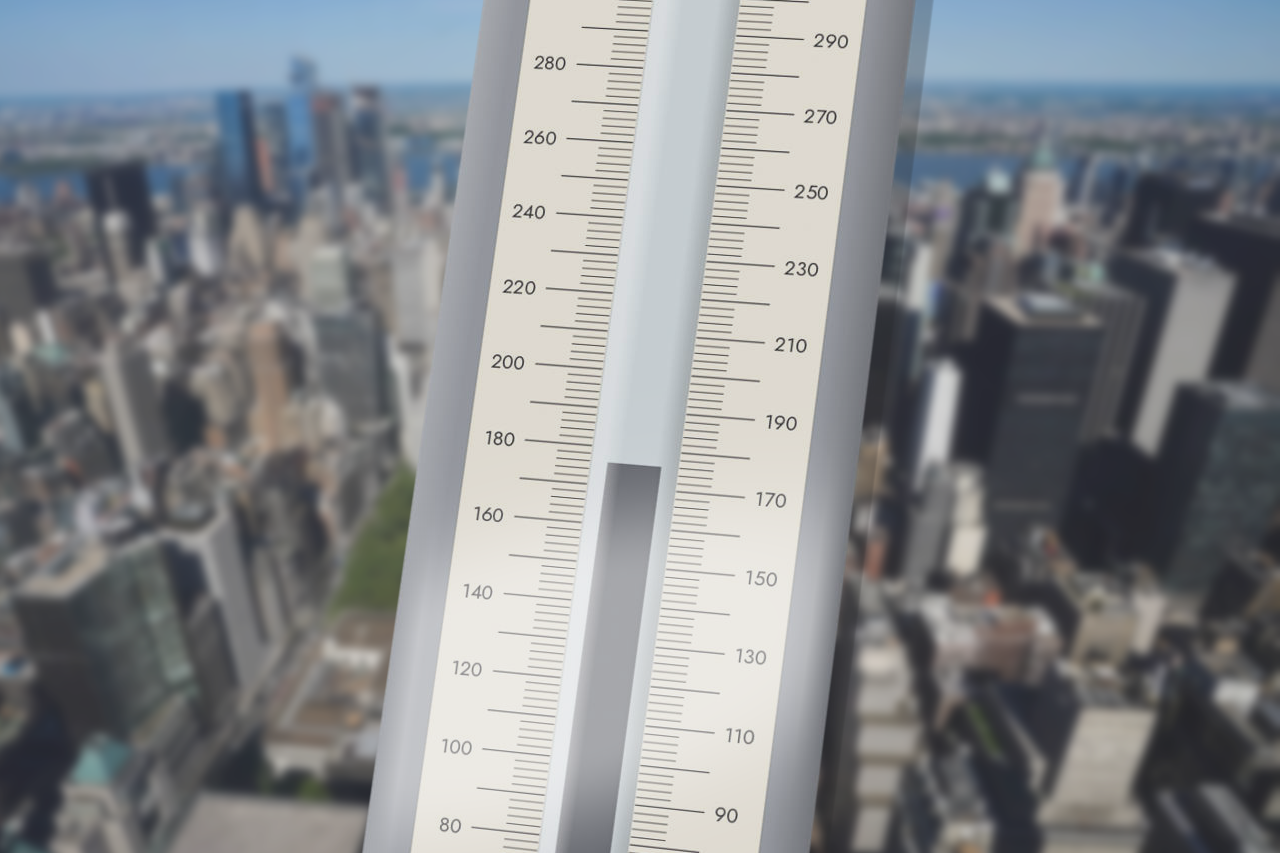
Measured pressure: 176 mmHg
